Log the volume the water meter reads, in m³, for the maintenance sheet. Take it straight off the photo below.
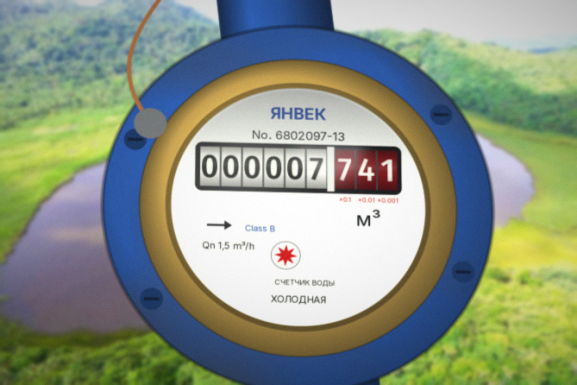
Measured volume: 7.741 m³
